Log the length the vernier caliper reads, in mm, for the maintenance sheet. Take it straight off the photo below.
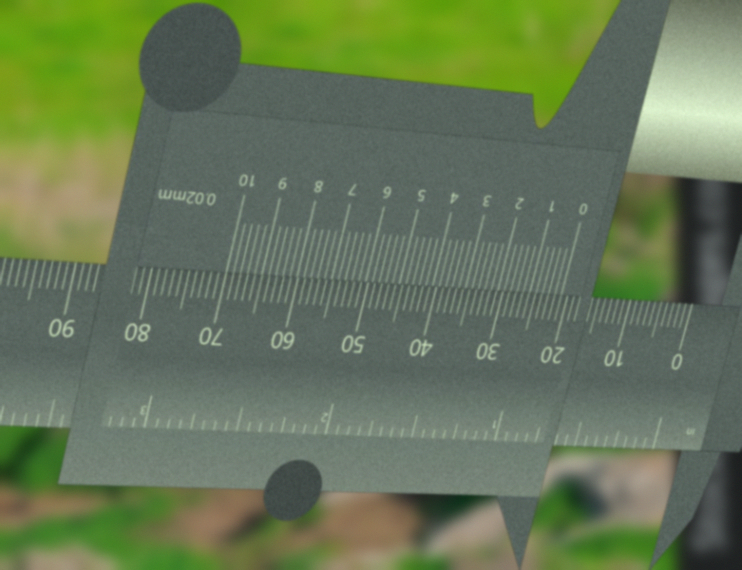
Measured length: 21.0 mm
